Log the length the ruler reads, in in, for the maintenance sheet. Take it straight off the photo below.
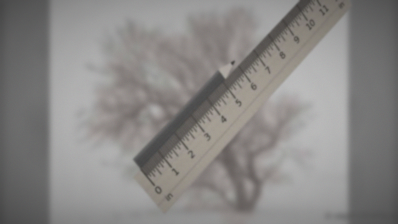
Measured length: 6 in
